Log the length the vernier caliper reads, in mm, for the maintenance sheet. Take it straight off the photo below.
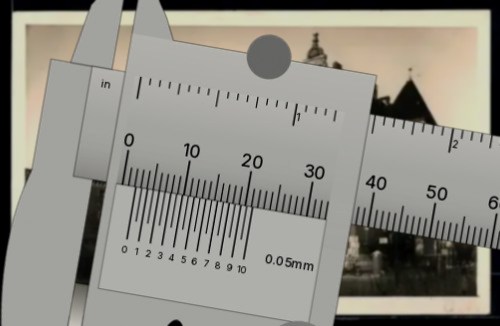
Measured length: 2.2 mm
